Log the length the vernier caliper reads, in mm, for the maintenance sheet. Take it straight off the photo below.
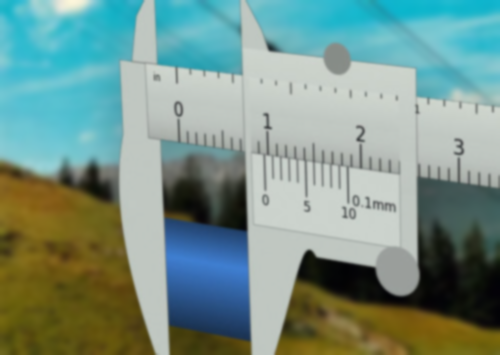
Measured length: 9.6 mm
